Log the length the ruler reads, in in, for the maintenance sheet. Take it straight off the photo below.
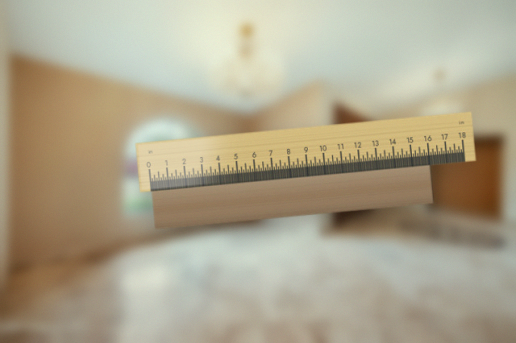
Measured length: 16 in
